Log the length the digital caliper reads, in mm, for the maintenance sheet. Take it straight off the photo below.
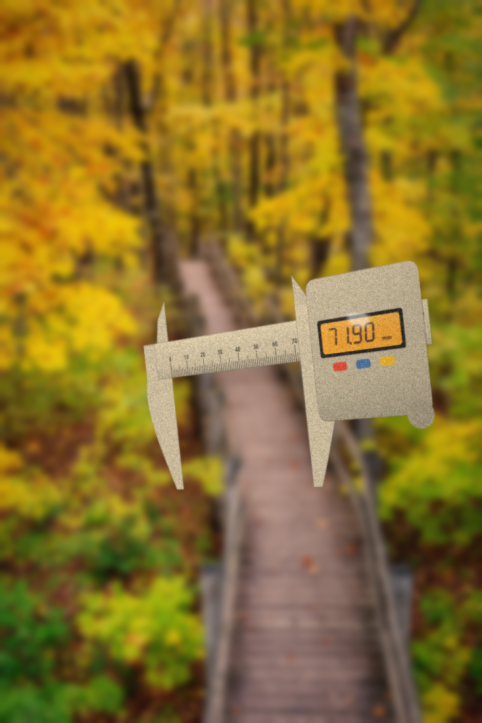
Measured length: 71.90 mm
